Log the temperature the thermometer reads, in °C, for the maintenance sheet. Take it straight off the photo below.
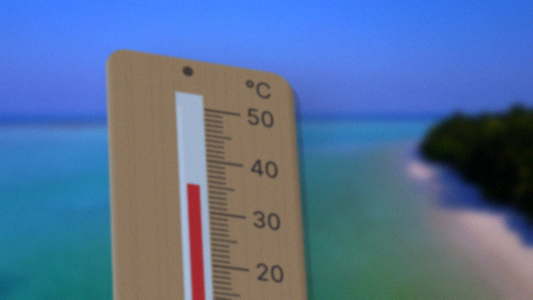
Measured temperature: 35 °C
